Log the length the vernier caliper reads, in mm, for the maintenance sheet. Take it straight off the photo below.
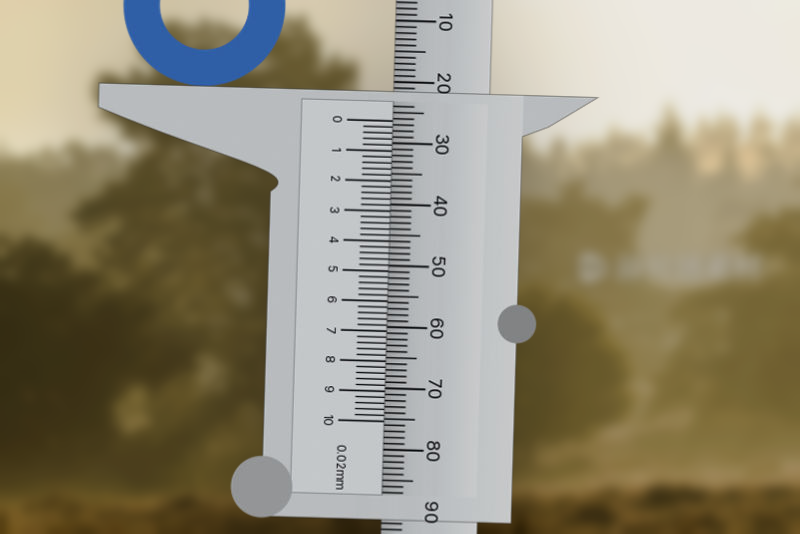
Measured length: 26.4 mm
